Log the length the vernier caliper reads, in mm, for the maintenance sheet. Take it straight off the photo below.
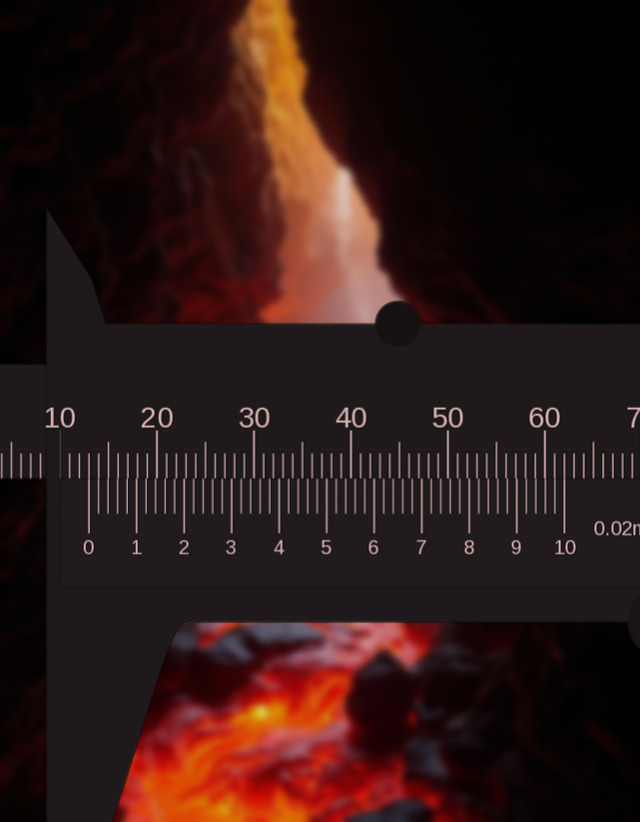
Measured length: 13.0 mm
